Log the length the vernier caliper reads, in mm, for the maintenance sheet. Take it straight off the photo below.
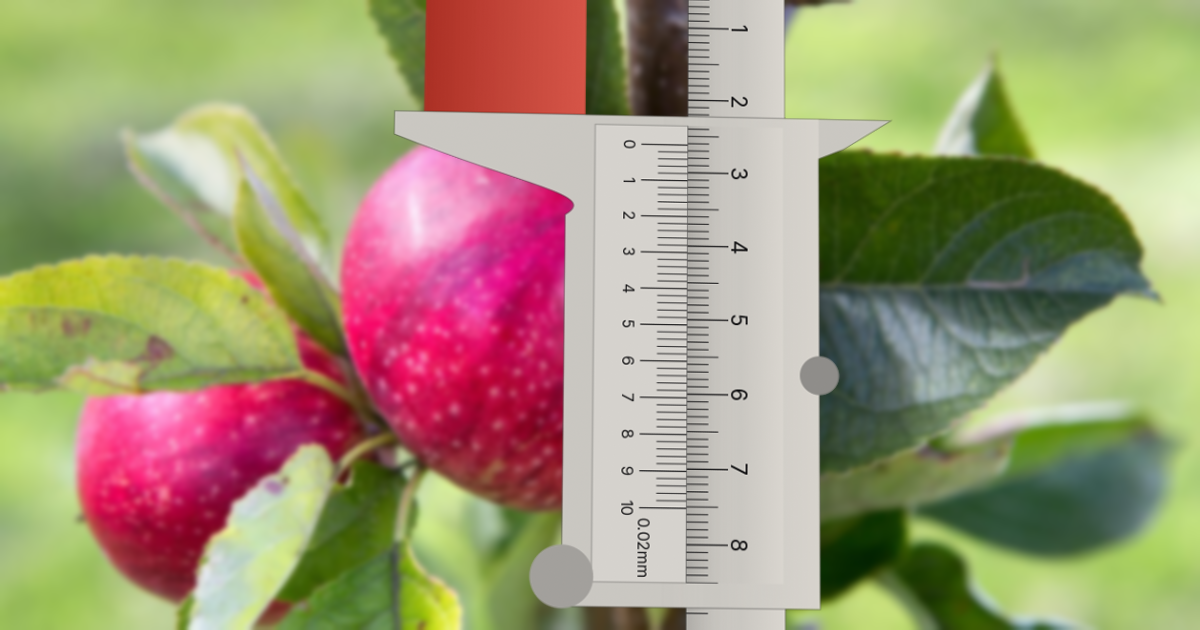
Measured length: 26.2 mm
